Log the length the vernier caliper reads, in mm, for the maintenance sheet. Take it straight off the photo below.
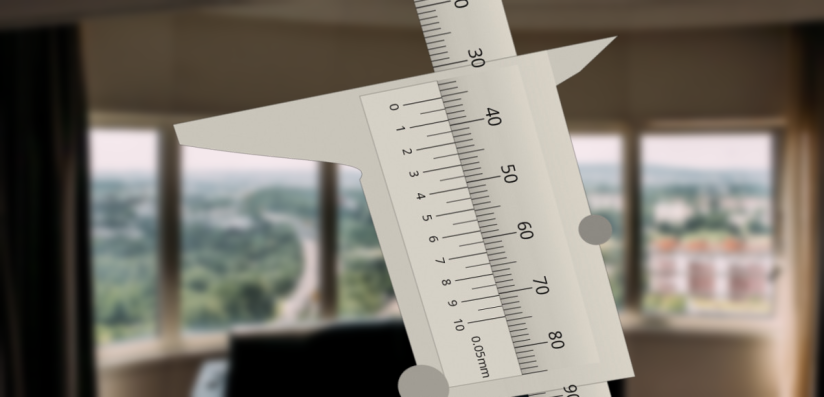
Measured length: 35.2 mm
